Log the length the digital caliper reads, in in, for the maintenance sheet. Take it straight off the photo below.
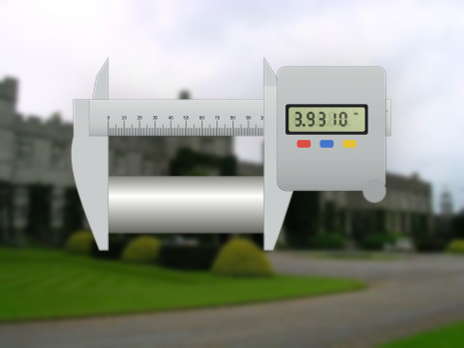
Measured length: 3.9310 in
